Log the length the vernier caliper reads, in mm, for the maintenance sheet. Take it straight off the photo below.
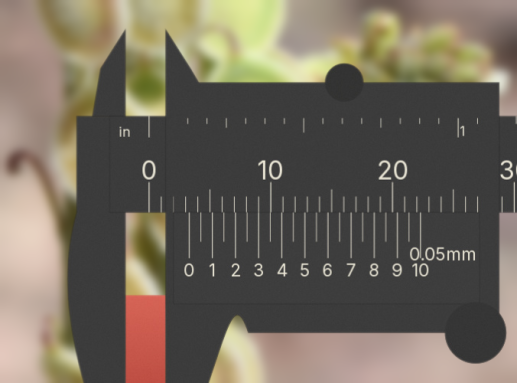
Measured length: 3.3 mm
